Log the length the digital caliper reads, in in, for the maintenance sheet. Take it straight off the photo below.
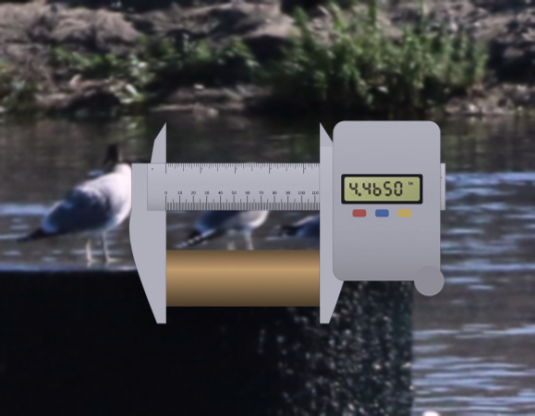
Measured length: 4.4650 in
